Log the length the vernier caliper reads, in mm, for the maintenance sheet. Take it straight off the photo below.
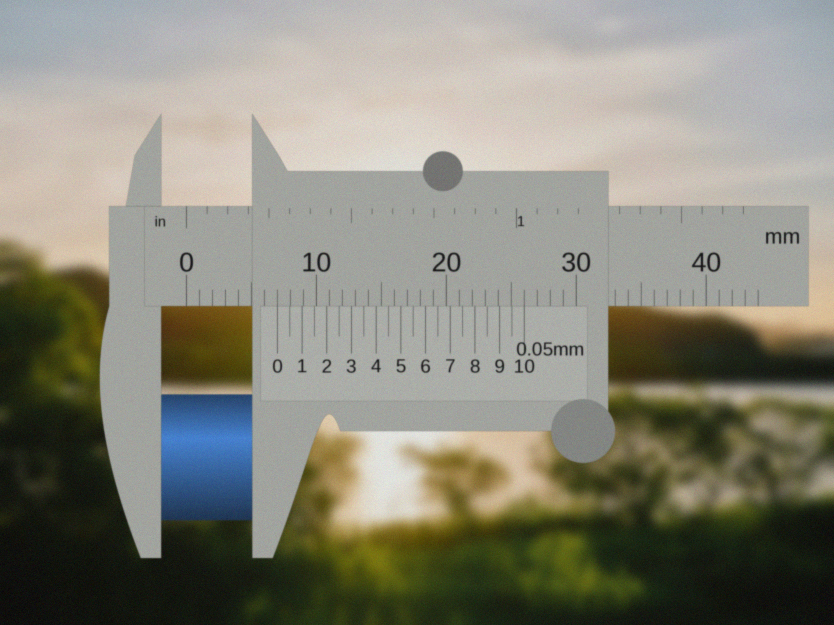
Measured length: 7.0 mm
